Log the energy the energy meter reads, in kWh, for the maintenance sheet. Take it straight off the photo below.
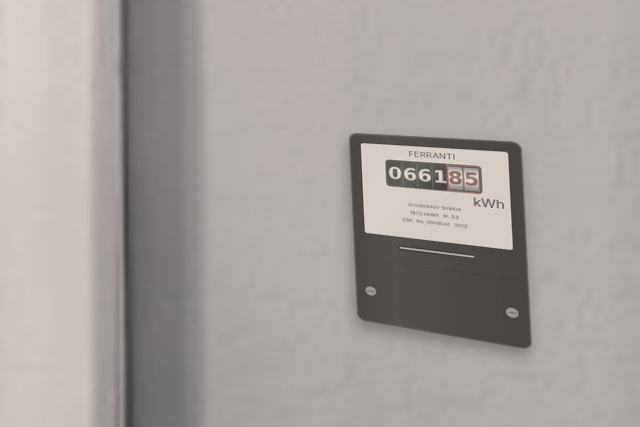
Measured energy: 661.85 kWh
